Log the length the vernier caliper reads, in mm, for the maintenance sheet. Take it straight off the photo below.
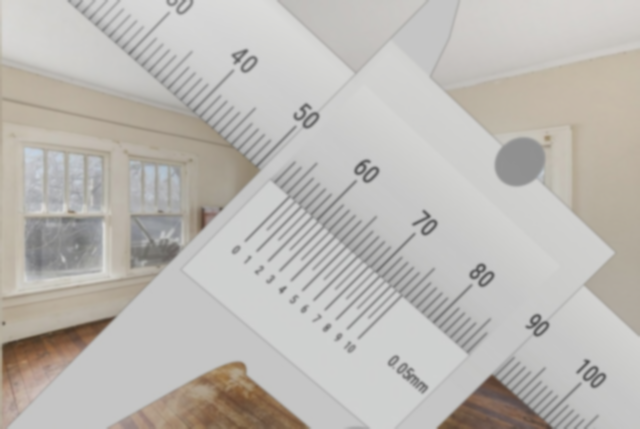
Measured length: 55.5 mm
